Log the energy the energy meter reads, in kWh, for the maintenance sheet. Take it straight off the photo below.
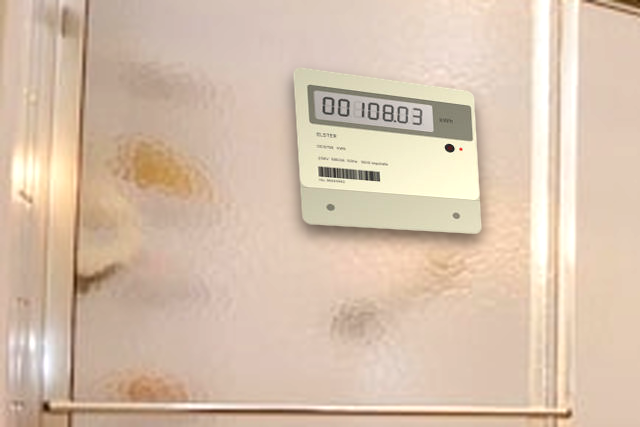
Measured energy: 108.03 kWh
